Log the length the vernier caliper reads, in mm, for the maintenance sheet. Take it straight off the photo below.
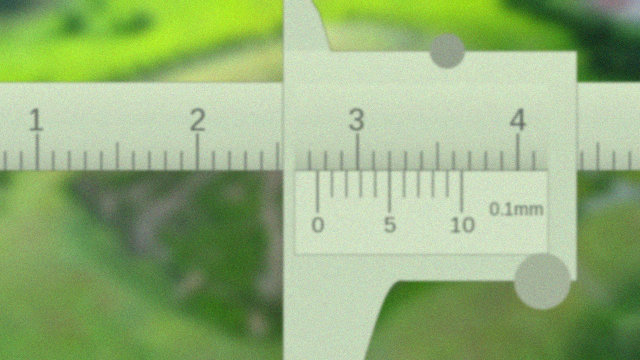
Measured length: 27.5 mm
